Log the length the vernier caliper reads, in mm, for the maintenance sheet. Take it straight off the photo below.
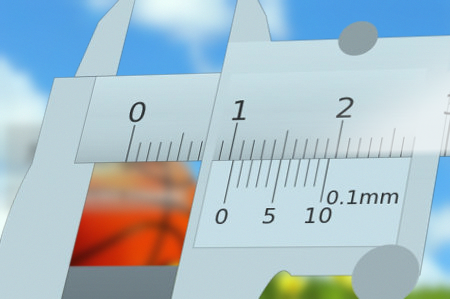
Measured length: 10.4 mm
